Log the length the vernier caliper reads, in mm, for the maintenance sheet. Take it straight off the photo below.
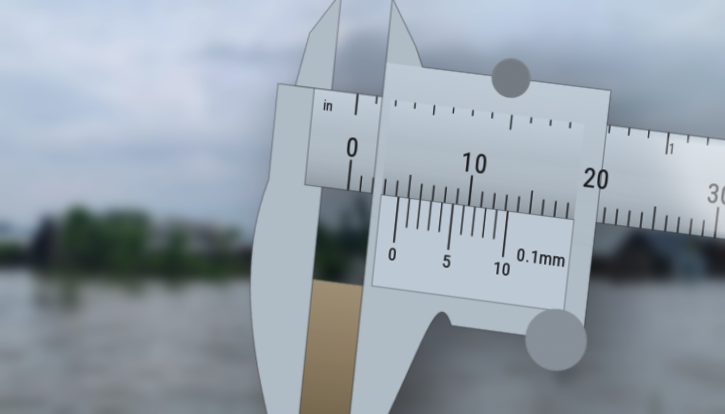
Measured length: 4.2 mm
